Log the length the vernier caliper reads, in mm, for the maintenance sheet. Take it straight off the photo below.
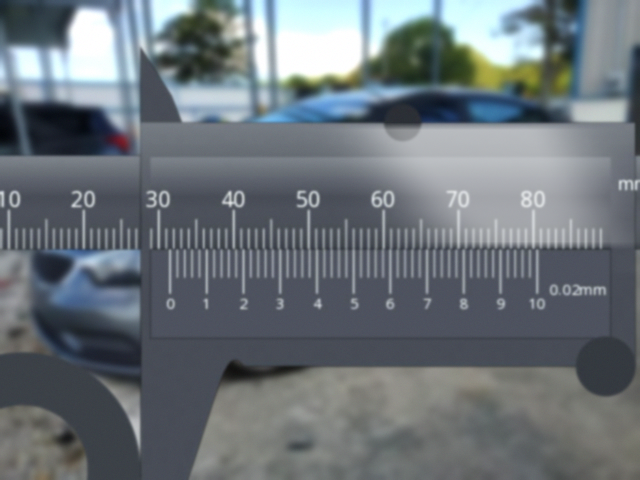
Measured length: 31.5 mm
